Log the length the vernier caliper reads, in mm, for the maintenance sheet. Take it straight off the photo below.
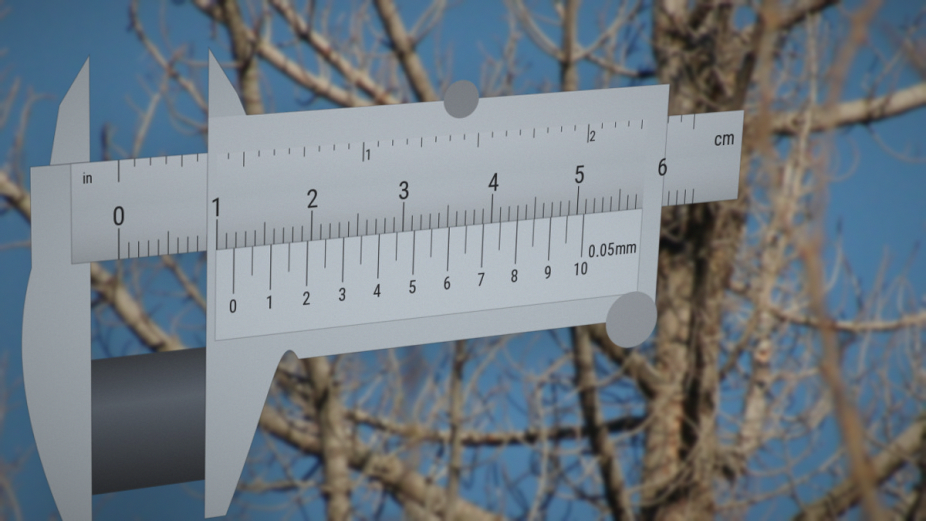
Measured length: 11.8 mm
